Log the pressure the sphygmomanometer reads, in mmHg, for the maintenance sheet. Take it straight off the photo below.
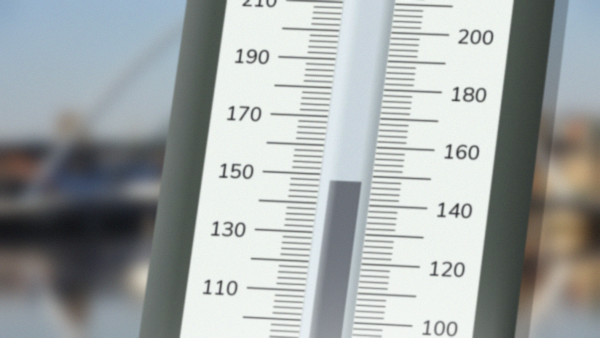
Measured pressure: 148 mmHg
